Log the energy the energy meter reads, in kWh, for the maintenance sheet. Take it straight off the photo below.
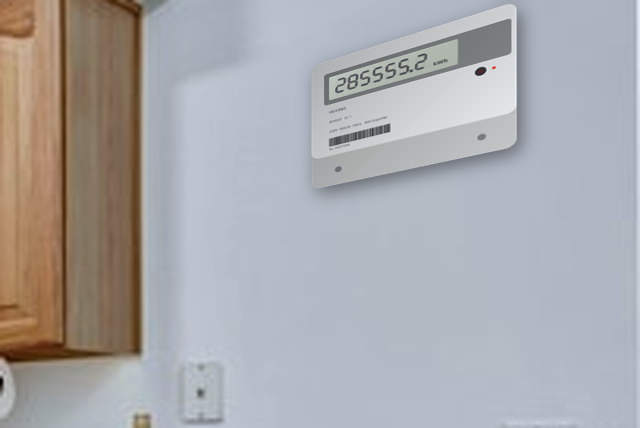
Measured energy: 285555.2 kWh
